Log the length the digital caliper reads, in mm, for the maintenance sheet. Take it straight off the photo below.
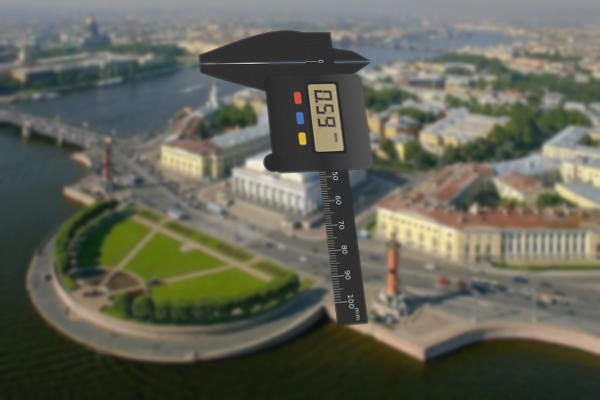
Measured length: 0.59 mm
